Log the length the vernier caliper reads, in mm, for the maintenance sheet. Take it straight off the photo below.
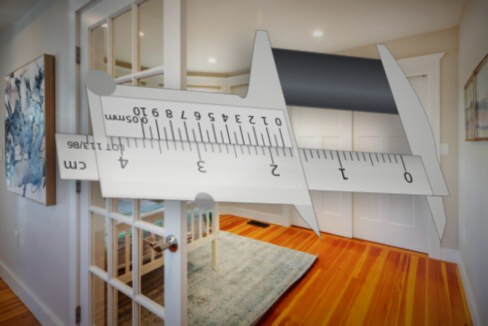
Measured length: 17.8 mm
